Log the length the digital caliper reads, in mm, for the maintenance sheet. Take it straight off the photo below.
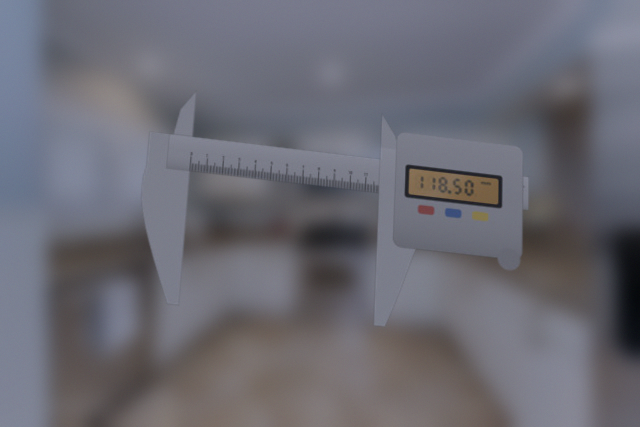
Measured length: 118.50 mm
